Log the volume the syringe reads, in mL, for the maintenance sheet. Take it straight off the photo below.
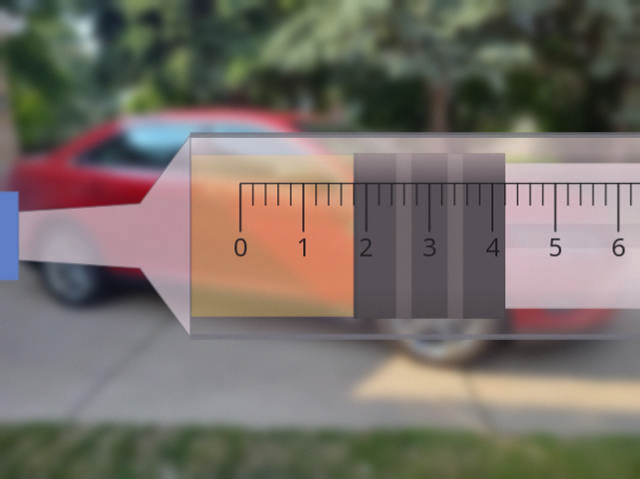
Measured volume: 1.8 mL
